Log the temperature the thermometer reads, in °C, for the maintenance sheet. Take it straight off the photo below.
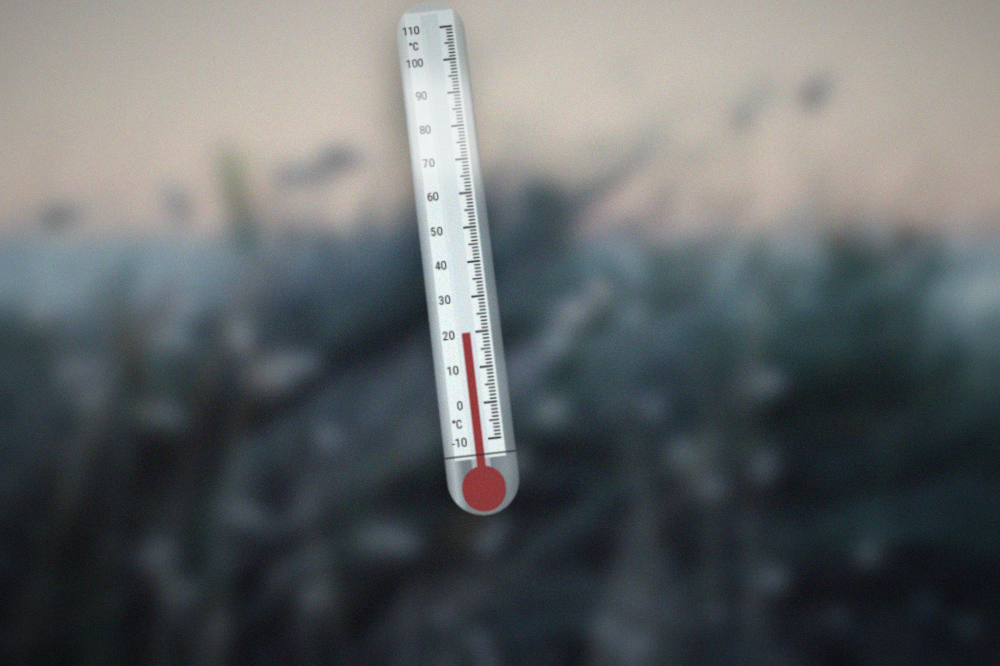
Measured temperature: 20 °C
